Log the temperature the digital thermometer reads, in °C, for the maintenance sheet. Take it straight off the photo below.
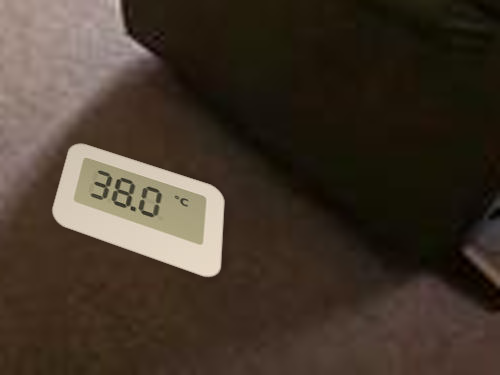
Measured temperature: 38.0 °C
